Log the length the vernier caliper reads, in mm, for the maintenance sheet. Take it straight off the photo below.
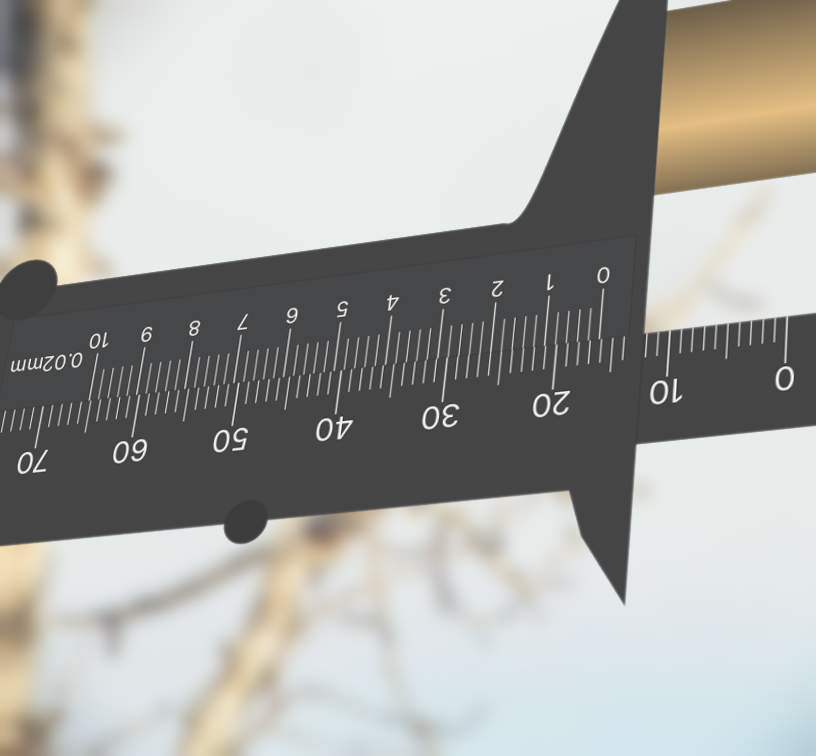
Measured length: 16.2 mm
